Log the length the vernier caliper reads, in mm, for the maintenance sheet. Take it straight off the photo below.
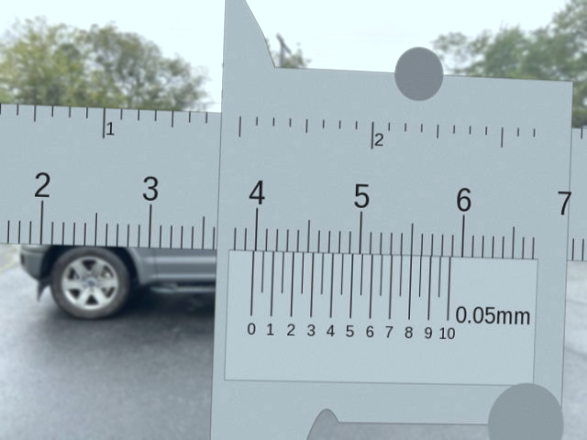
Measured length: 39.8 mm
